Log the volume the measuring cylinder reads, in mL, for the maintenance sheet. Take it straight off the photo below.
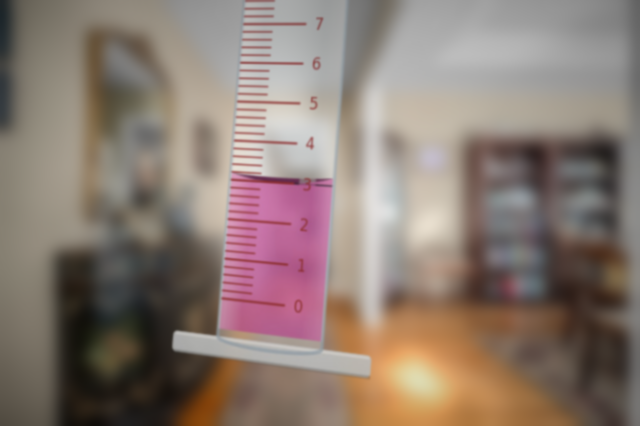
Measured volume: 3 mL
